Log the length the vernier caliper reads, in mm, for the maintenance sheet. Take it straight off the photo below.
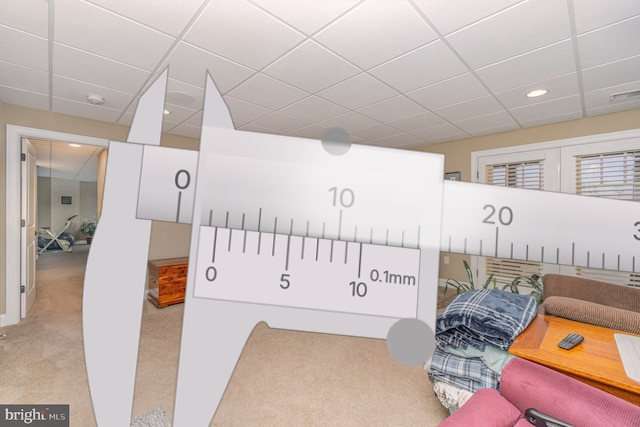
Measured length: 2.4 mm
